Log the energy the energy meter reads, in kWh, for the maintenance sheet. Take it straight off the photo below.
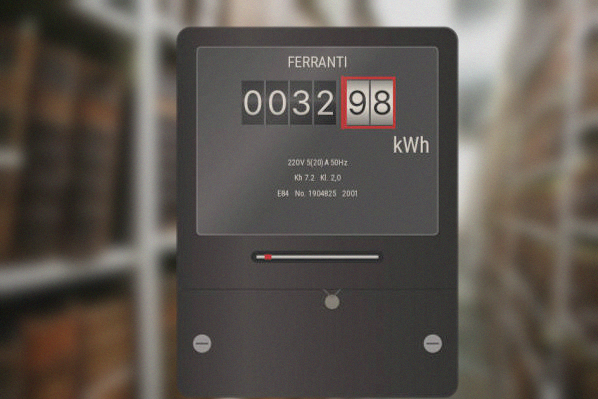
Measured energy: 32.98 kWh
